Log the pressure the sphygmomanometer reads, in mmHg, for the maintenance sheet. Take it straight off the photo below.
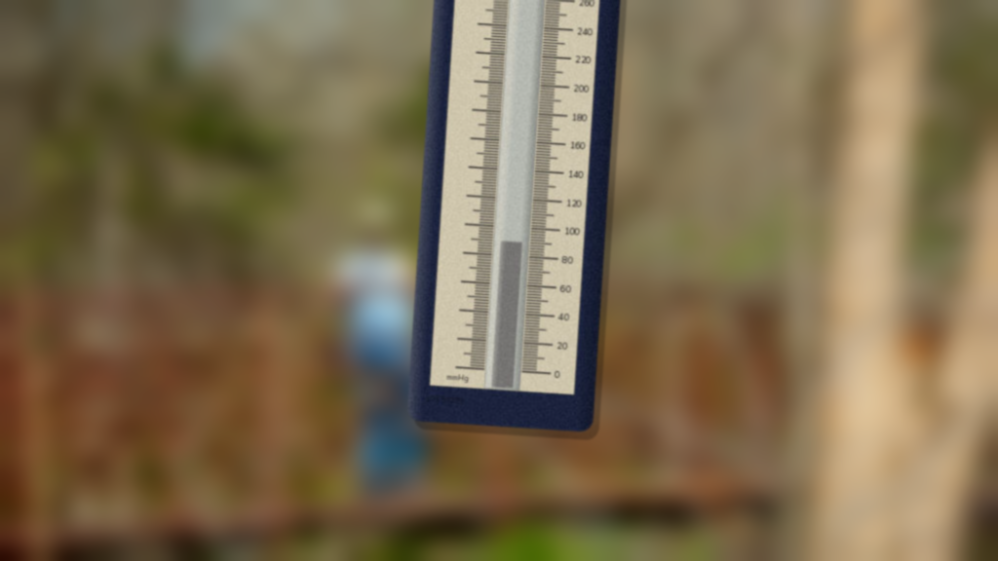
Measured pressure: 90 mmHg
